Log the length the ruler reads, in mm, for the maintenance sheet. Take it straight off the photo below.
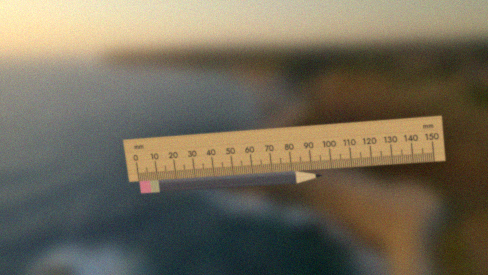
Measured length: 95 mm
